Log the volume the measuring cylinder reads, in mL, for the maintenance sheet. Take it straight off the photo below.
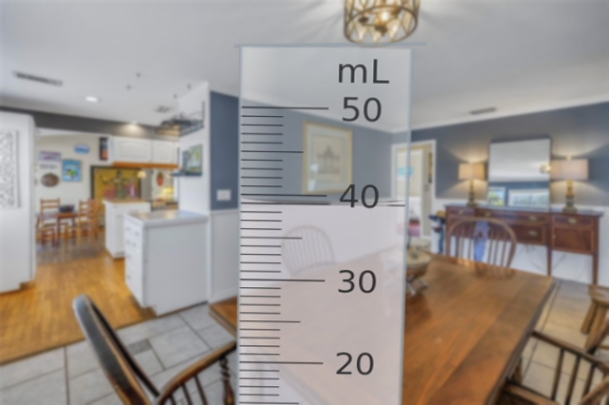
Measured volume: 39 mL
